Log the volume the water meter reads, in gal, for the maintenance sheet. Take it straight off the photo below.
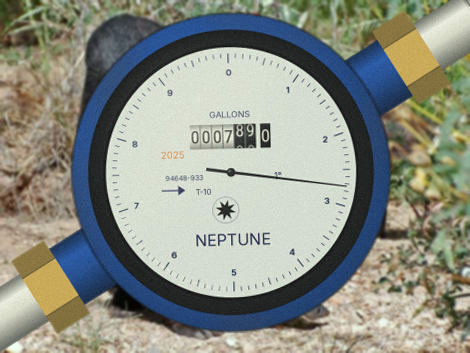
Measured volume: 7892.7 gal
